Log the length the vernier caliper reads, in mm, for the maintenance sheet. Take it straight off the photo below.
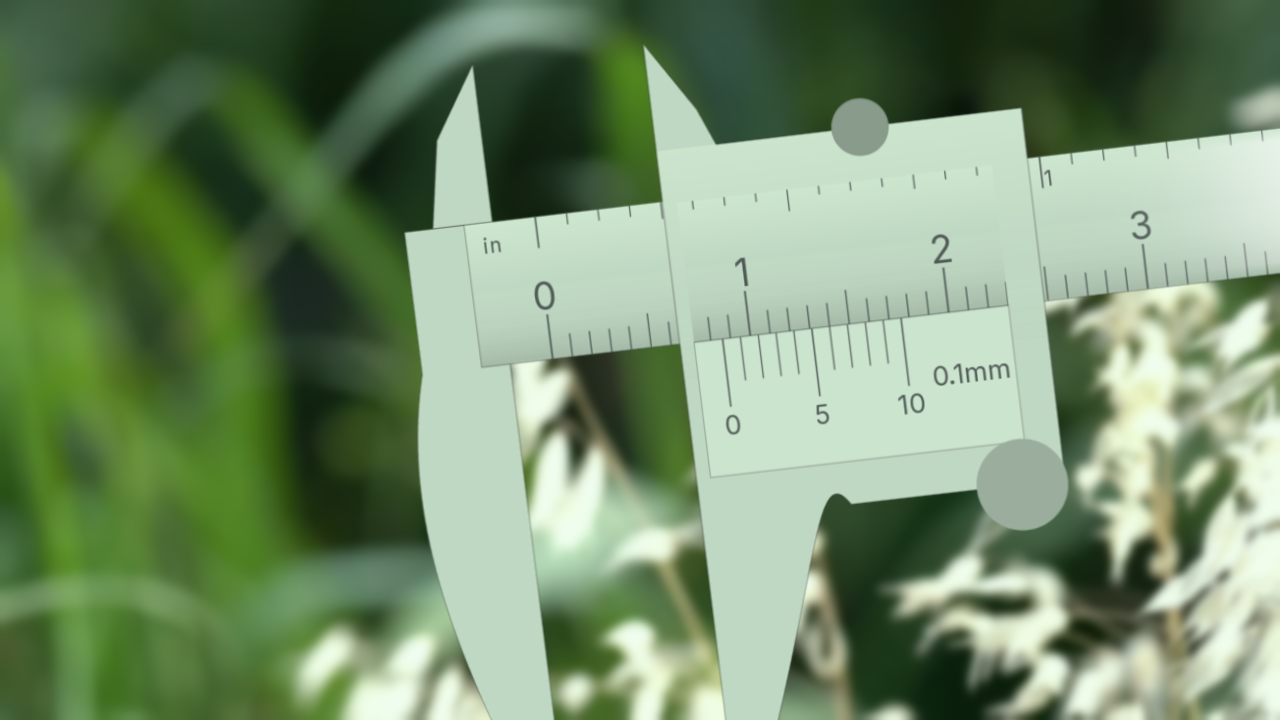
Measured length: 8.6 mm
